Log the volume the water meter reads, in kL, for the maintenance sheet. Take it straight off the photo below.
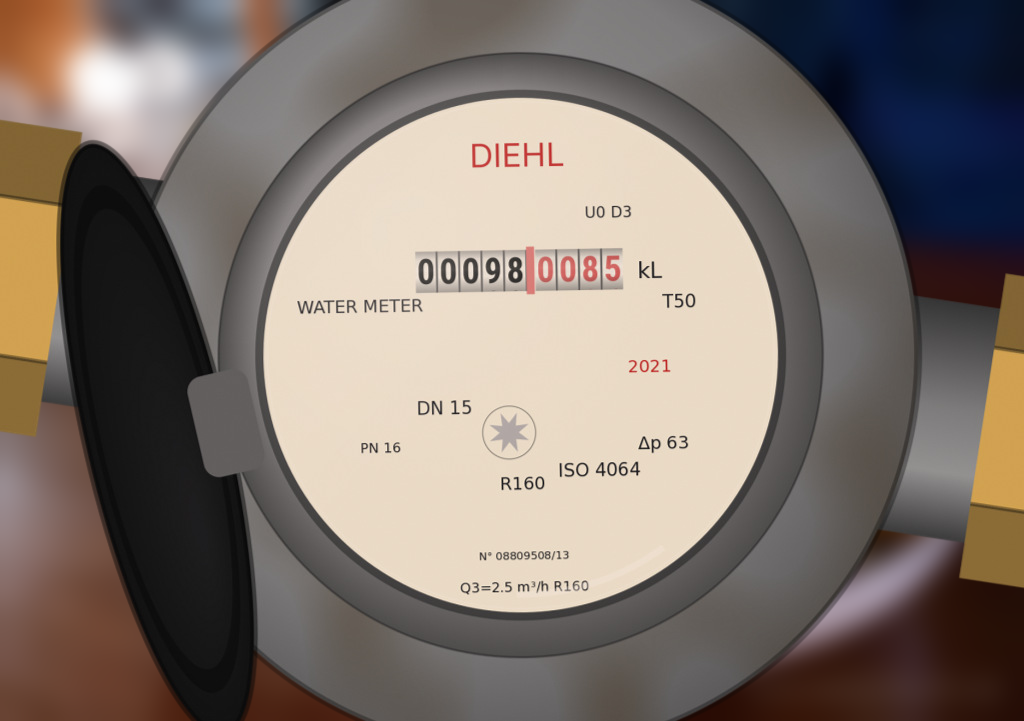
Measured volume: 98.0085 kL
